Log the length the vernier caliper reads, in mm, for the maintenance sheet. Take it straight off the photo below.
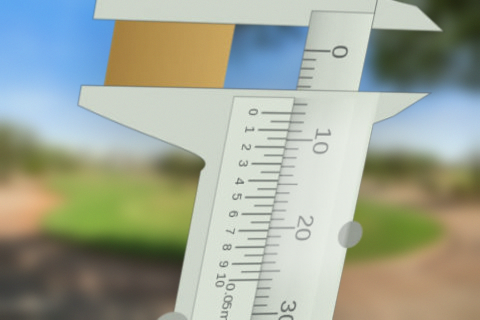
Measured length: 7.0 mm
